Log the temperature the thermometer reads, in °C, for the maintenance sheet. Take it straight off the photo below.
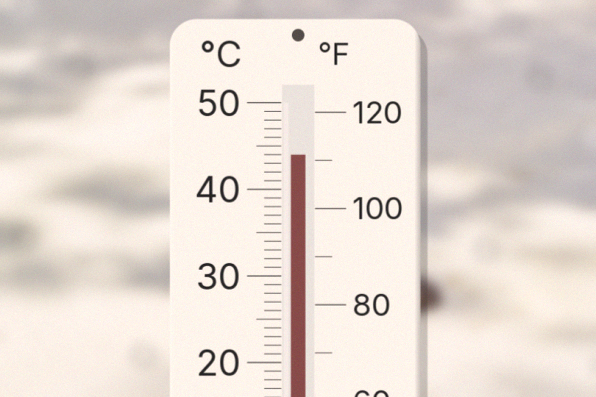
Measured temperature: 44 °C
